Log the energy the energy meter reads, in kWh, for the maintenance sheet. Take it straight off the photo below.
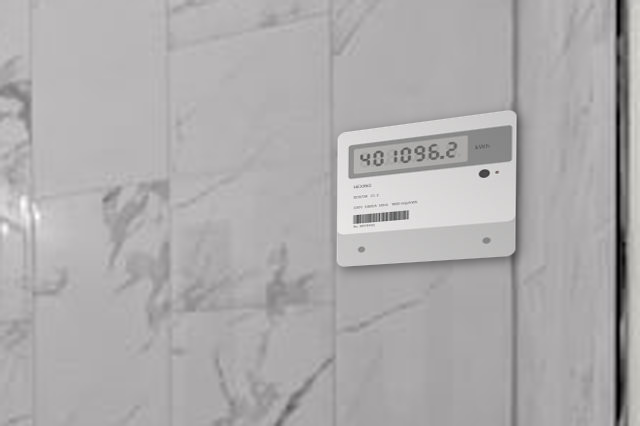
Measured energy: 401096.2 kWh
